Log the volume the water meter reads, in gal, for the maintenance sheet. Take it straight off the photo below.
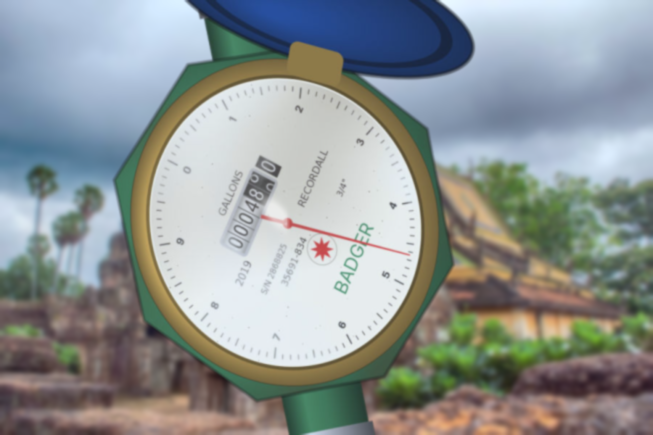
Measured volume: 4884.6 gal
